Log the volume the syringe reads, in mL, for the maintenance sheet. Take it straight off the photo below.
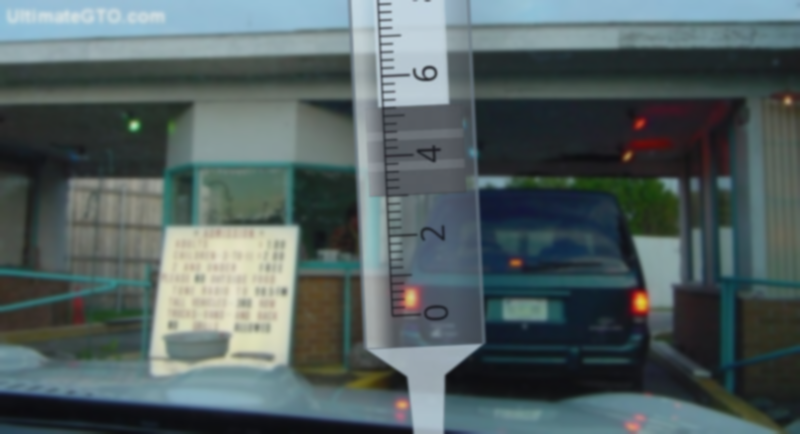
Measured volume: 3 mL
